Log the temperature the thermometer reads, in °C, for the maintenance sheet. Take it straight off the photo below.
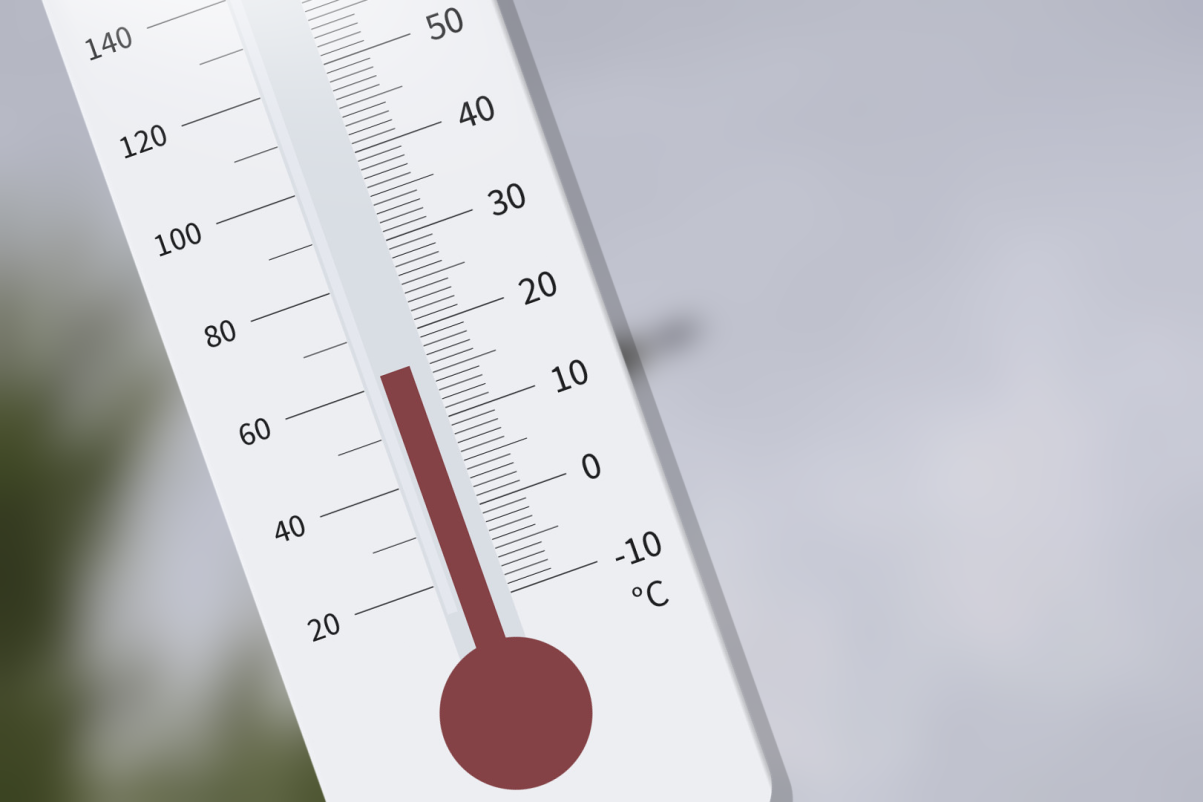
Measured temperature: 16.5 °C
